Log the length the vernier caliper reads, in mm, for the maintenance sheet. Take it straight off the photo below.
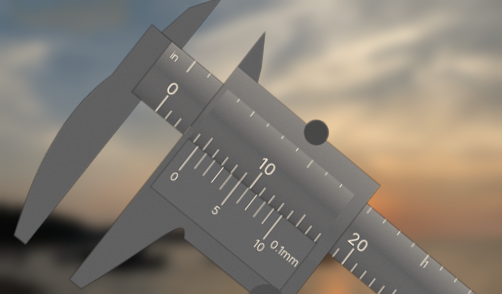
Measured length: 4.5 mm
